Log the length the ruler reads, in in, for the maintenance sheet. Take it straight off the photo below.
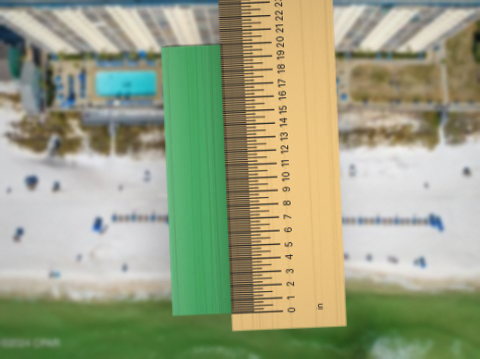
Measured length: 20 in
